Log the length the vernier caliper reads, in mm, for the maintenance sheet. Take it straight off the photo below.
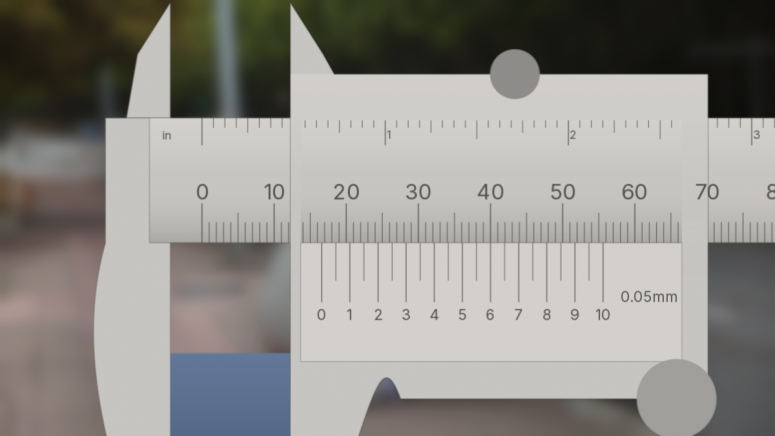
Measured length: 16.6 mm
